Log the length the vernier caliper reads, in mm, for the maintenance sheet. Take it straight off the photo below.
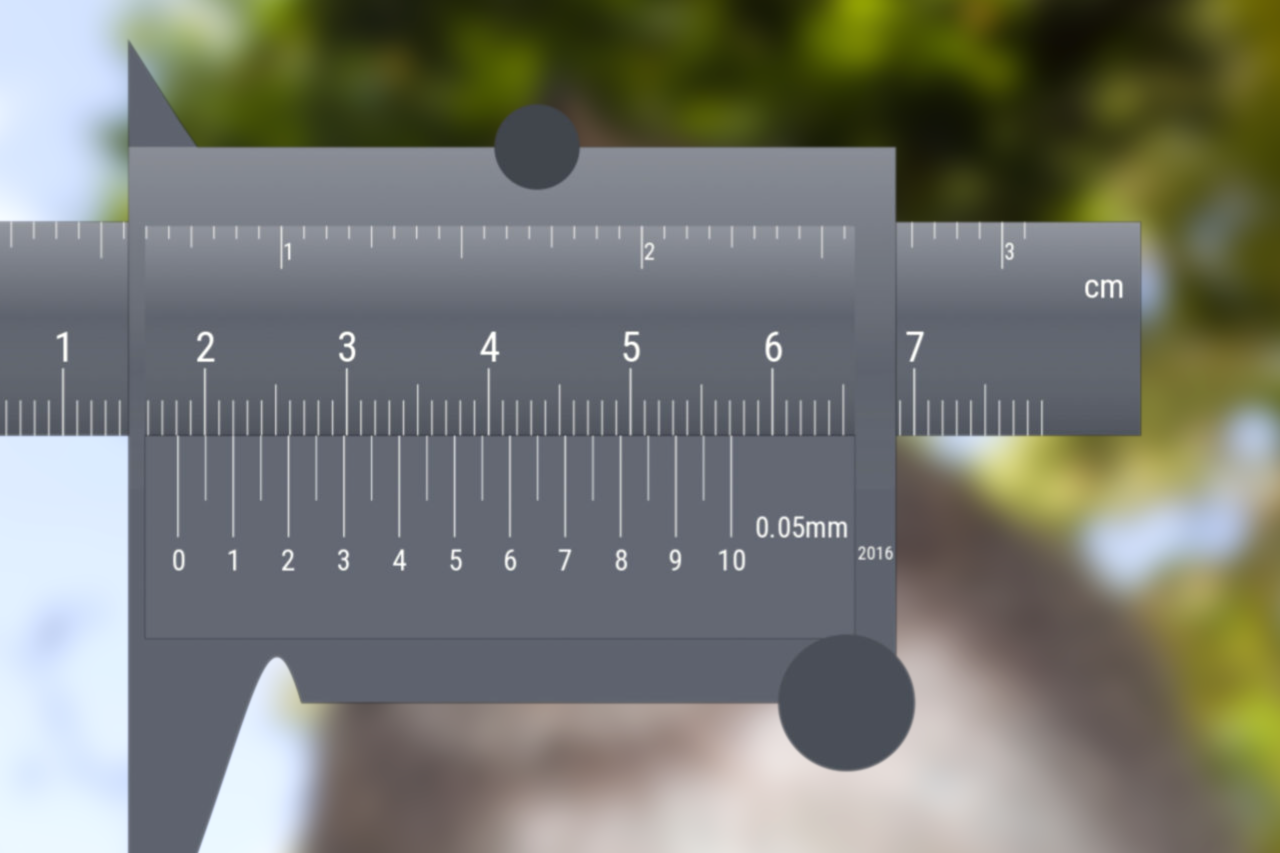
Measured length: 18.1 mm
